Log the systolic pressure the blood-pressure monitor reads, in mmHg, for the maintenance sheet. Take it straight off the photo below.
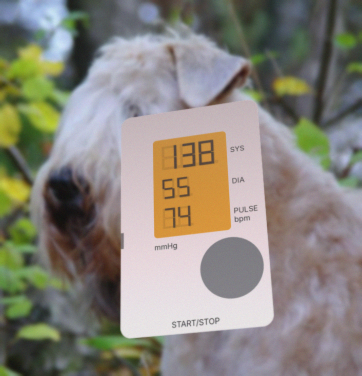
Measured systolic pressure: 138 mmHg
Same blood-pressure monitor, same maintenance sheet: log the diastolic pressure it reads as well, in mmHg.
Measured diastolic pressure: 55 mmHg
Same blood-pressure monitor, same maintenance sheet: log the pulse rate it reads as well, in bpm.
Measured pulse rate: 74 bpm
